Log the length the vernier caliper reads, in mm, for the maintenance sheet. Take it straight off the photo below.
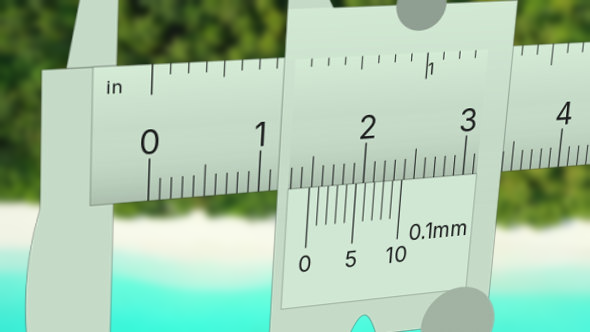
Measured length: 14.8 mm
